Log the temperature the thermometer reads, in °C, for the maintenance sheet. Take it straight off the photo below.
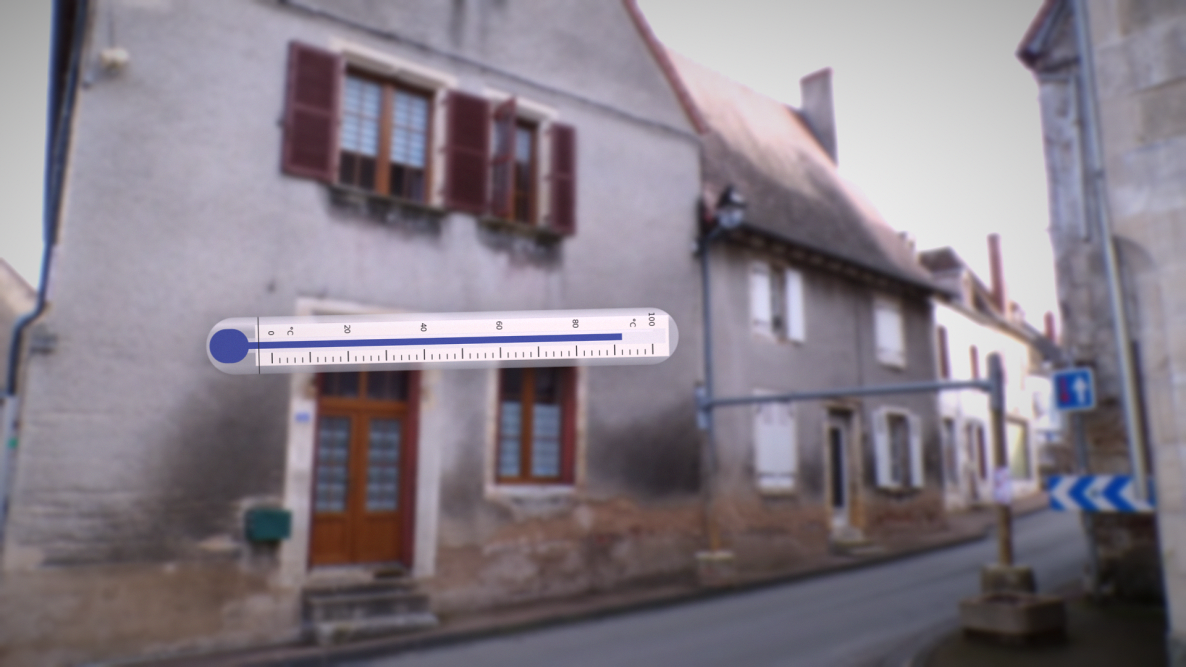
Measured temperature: 92 °C
